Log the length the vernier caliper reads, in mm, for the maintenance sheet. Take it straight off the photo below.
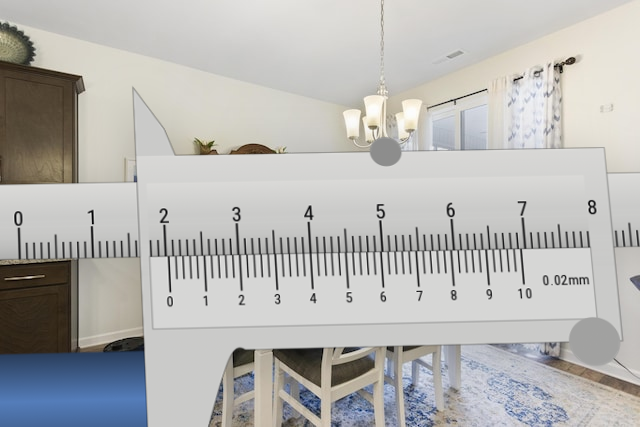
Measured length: 20.4 mm
